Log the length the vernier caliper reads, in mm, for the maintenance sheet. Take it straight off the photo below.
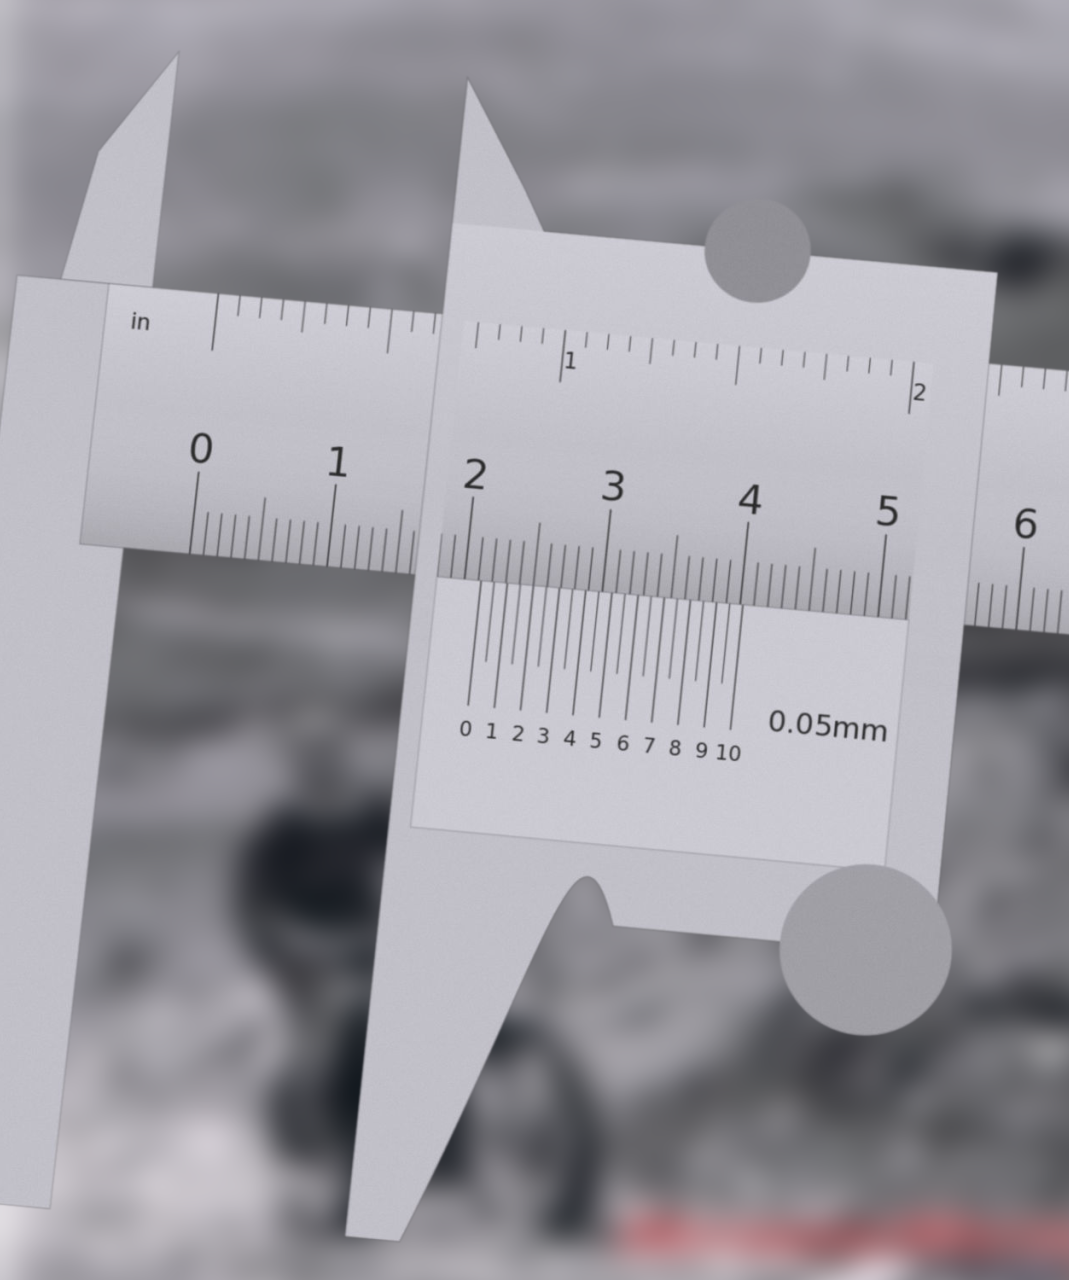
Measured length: 21.2 mm
